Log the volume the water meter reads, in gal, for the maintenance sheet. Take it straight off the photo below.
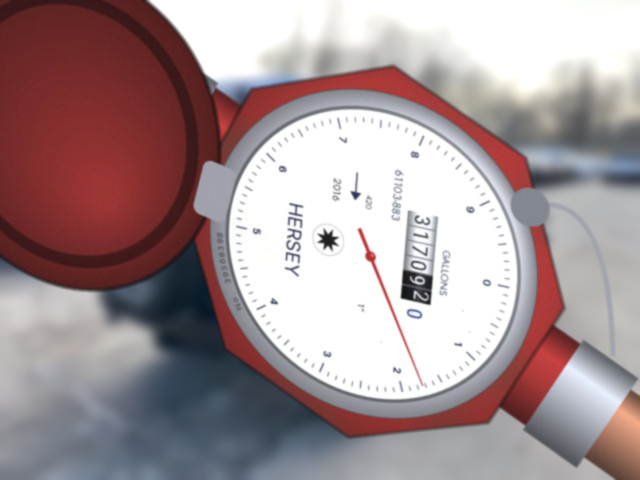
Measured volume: 3170921.7 gal
